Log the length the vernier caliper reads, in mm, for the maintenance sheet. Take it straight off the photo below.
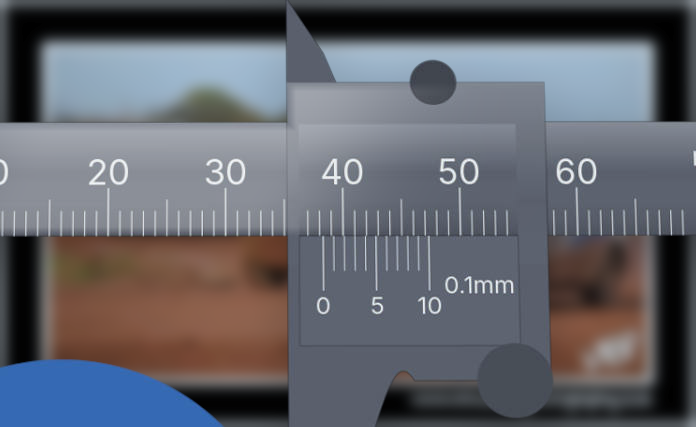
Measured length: 38.3 mm
